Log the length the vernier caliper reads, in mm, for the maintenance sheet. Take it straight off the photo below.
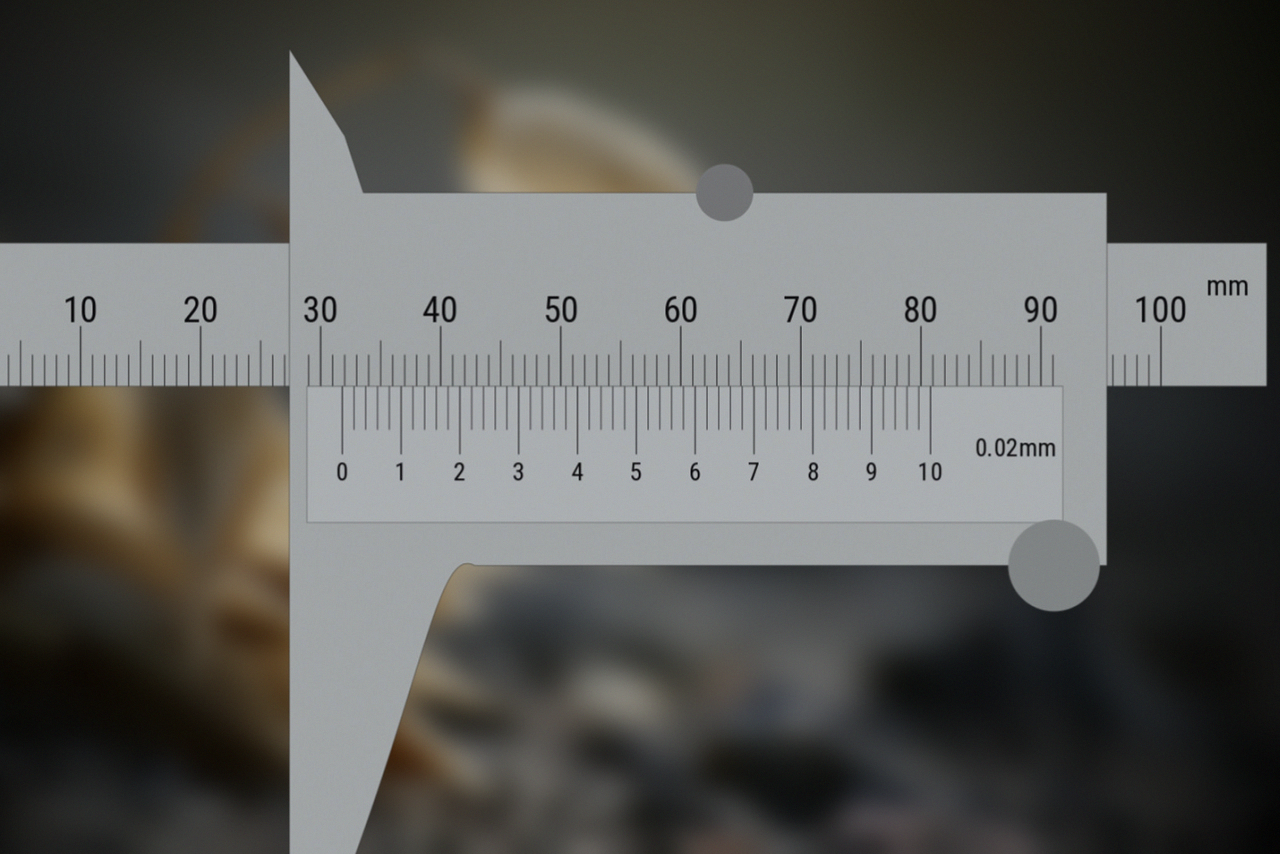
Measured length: 31.8 mm
